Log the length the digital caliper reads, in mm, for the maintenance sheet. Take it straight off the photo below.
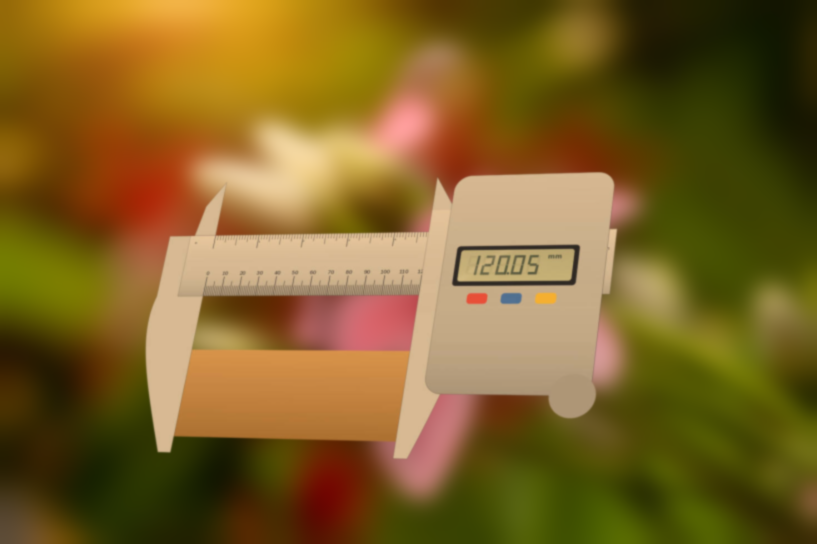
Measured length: 120.05 mm
